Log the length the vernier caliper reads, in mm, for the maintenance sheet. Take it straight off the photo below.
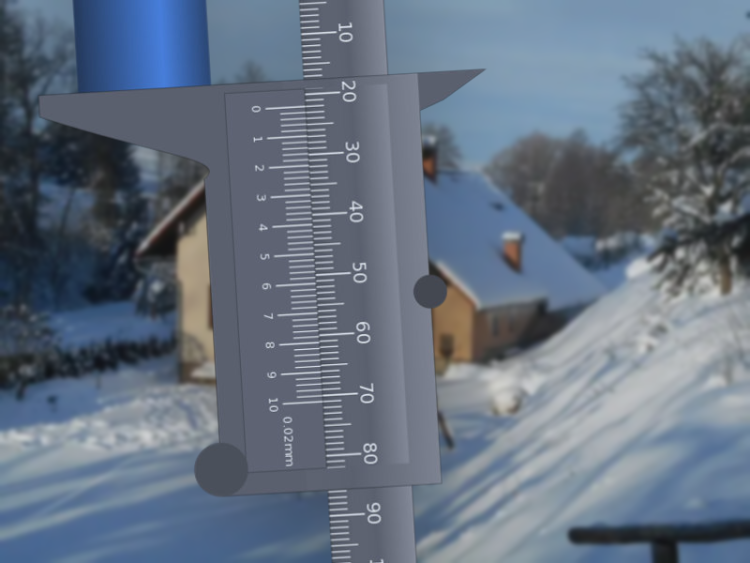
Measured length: 22.0 mm
